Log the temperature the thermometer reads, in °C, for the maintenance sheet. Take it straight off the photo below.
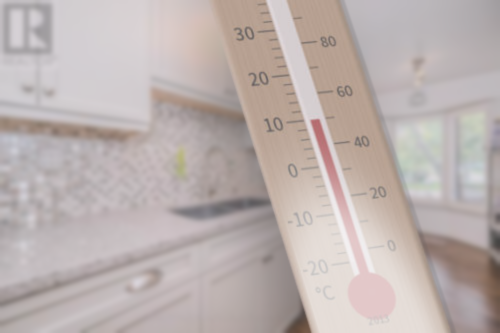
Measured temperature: 10 °C
